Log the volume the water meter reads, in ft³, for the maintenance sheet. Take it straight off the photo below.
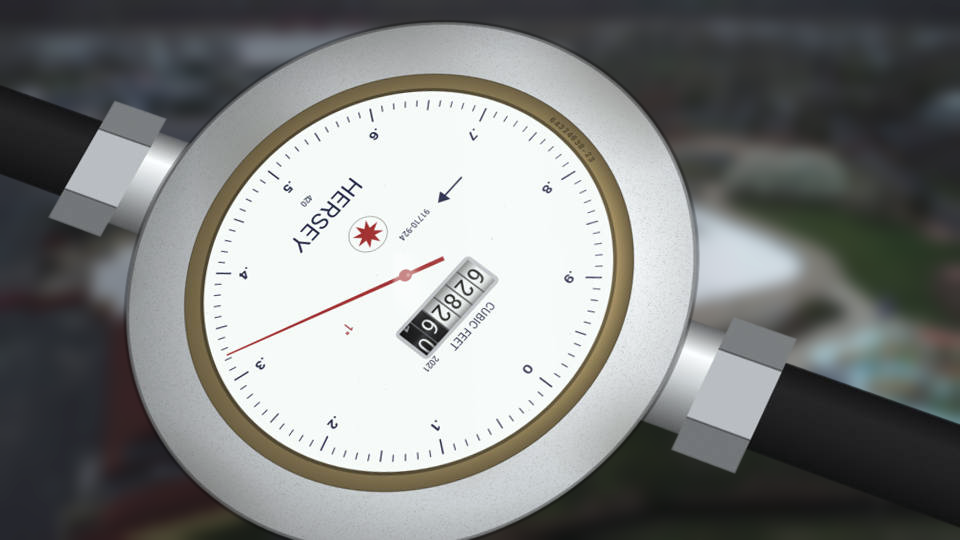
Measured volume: 628260.32 ft³
